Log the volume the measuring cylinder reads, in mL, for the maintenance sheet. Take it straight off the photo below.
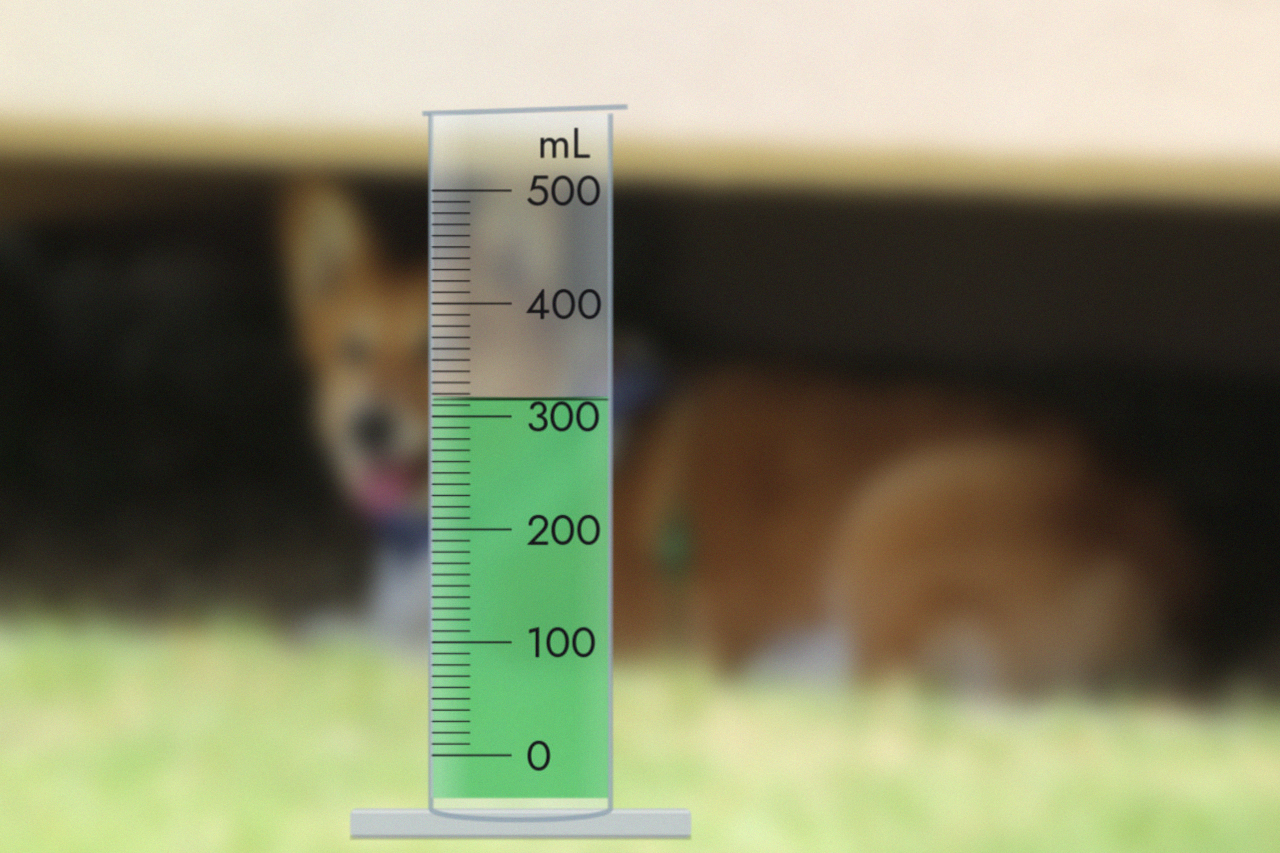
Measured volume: 315 mL
